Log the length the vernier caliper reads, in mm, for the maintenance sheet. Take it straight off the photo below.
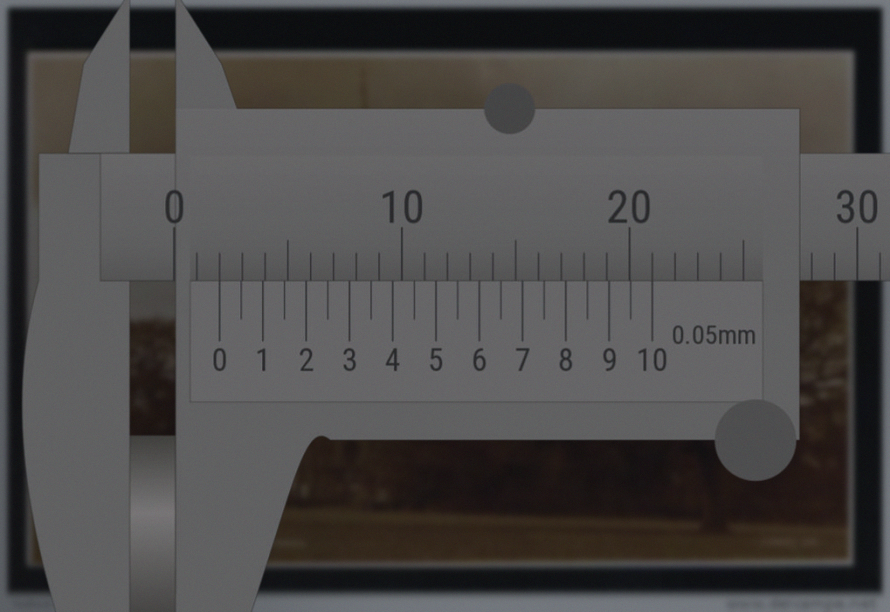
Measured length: 2.00 mm
